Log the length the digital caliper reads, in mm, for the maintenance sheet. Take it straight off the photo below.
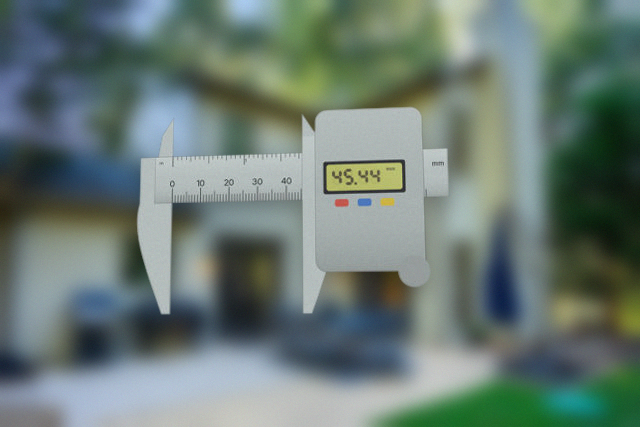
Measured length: 45.44 mm
